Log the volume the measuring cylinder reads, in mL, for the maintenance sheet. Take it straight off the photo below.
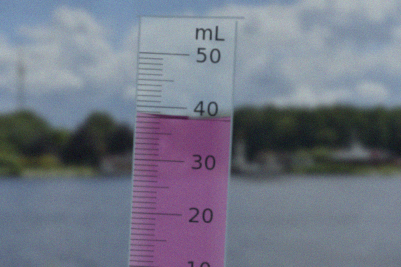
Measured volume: 38 mL
